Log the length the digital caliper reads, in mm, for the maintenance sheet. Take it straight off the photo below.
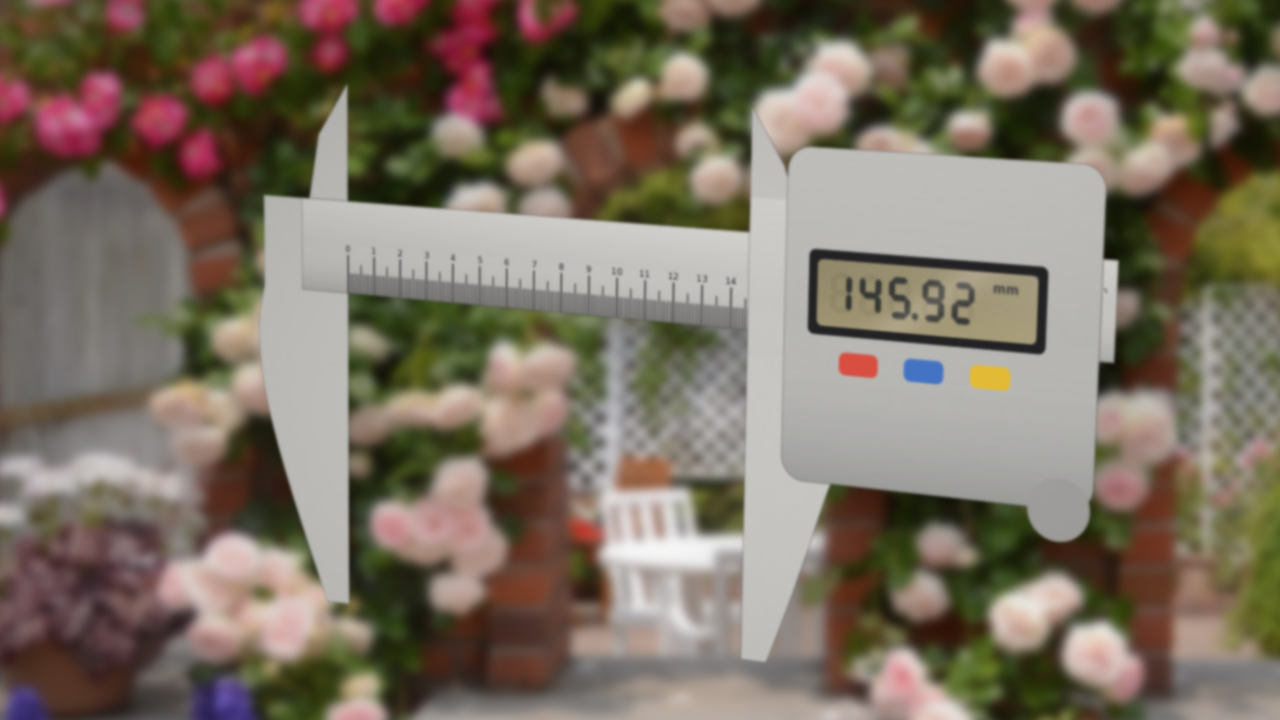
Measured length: 145.92 mm
